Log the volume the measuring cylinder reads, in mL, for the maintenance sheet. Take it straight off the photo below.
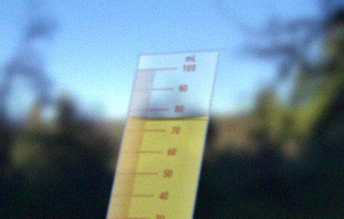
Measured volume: 75 mL
